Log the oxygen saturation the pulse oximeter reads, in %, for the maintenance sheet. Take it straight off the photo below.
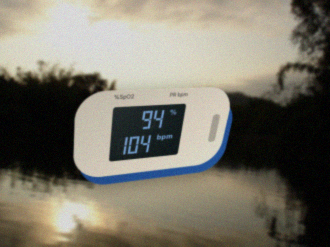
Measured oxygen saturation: 94 %
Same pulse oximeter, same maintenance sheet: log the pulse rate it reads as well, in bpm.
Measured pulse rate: 104 bpm
